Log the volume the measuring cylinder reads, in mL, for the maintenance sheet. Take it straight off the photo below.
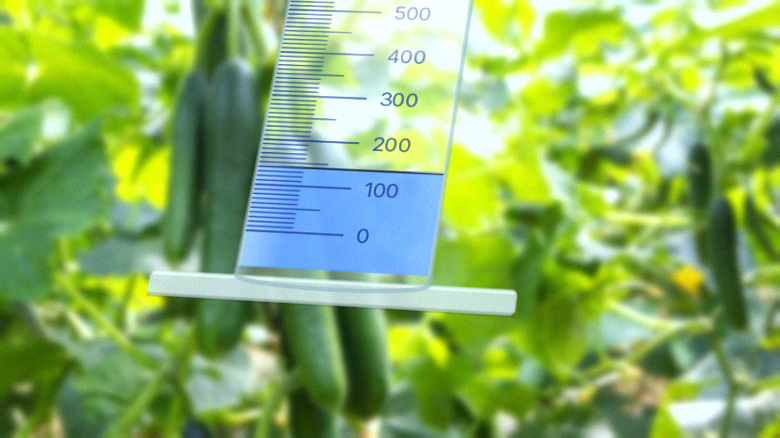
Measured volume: 140 mL
